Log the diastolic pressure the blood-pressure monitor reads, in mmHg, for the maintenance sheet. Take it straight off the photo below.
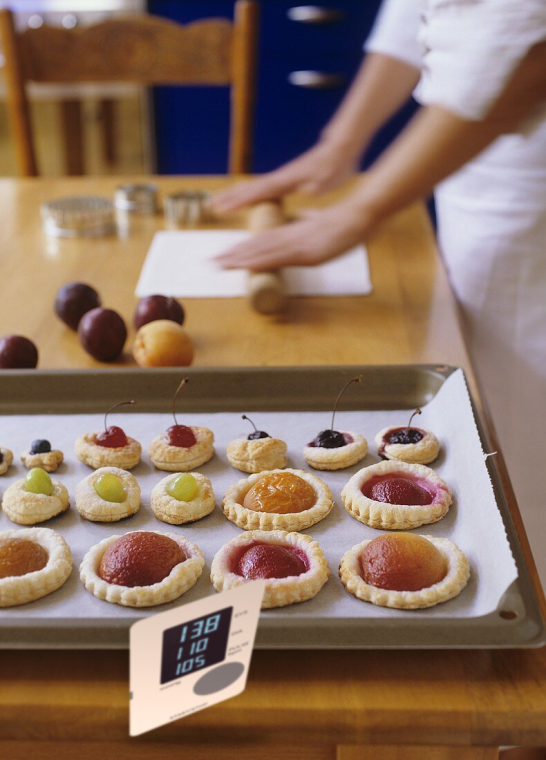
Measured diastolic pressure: 110 mmHg
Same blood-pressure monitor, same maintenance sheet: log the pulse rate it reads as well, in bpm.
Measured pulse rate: 105 bpm
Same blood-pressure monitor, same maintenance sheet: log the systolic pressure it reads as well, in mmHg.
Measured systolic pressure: 138 mmHg
